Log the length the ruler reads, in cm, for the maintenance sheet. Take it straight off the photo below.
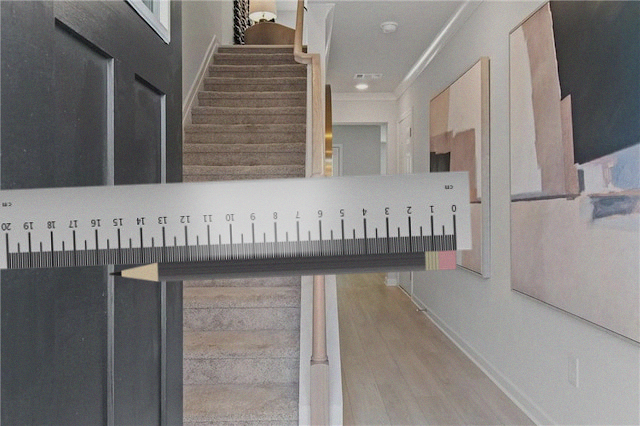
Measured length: 15.5 cm
